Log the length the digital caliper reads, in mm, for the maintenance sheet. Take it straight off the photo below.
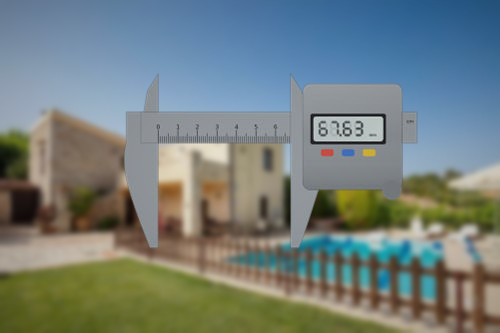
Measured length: 67.63 mm
